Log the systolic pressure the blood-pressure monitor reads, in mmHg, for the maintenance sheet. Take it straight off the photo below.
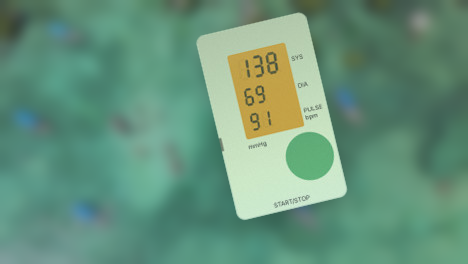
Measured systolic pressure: 138 mmHg
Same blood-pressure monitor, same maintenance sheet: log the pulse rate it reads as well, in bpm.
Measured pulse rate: 91 bpm
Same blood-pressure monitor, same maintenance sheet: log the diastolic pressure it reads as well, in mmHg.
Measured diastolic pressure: 69 mmHg
